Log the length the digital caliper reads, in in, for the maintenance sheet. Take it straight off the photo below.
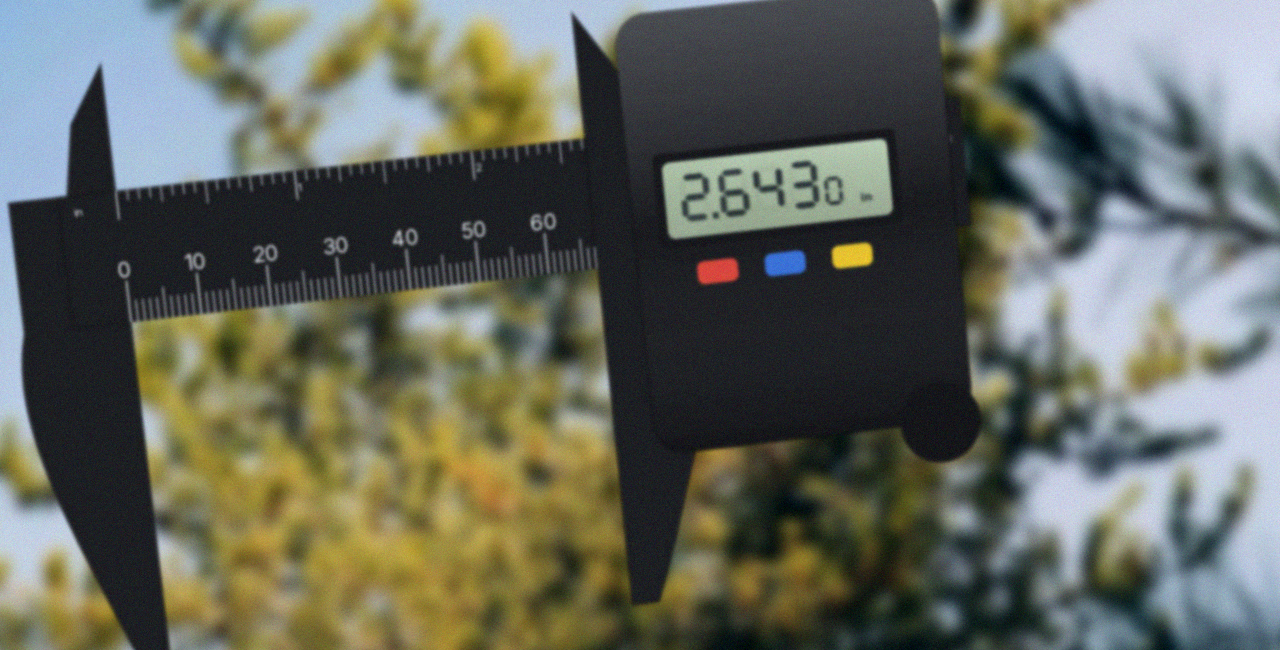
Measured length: 2.6430 in
